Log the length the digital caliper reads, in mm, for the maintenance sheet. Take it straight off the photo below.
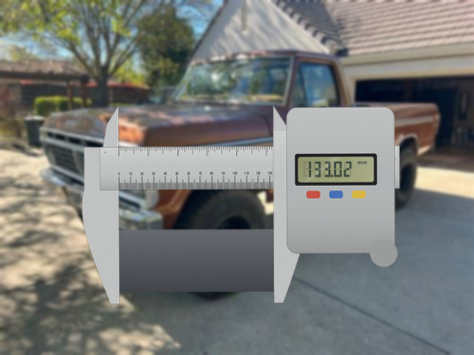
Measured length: 133.02 mm
